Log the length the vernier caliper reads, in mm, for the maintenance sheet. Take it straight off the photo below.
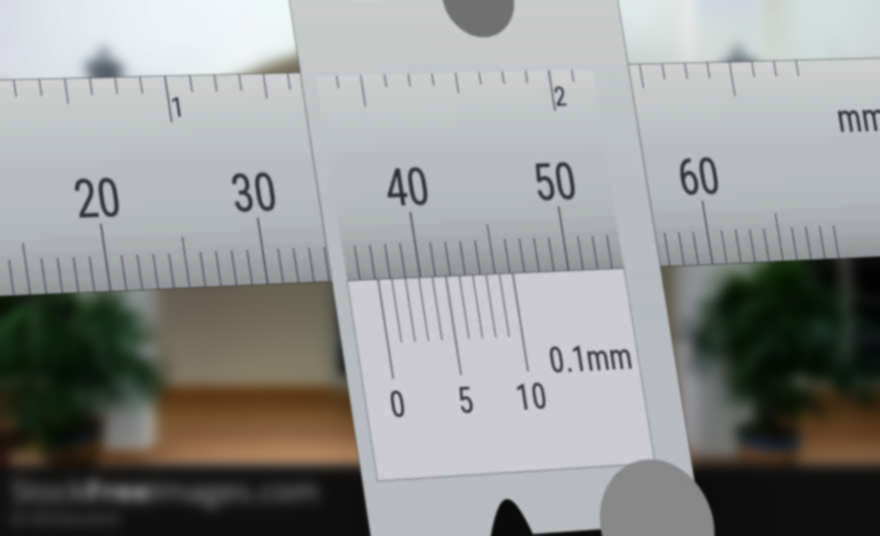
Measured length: 37.2 mm
